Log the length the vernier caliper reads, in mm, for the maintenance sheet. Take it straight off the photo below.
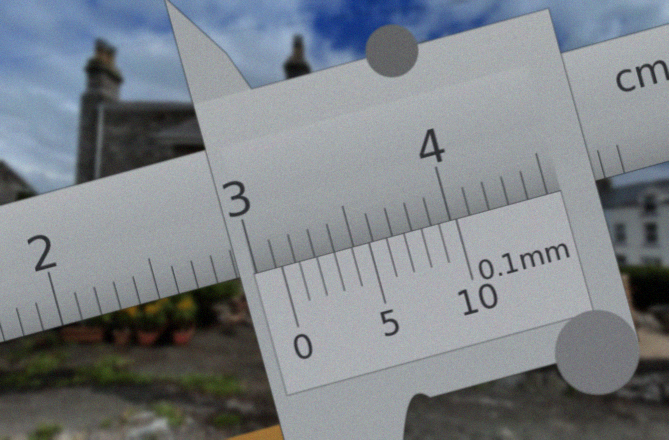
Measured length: 31.3 mm
